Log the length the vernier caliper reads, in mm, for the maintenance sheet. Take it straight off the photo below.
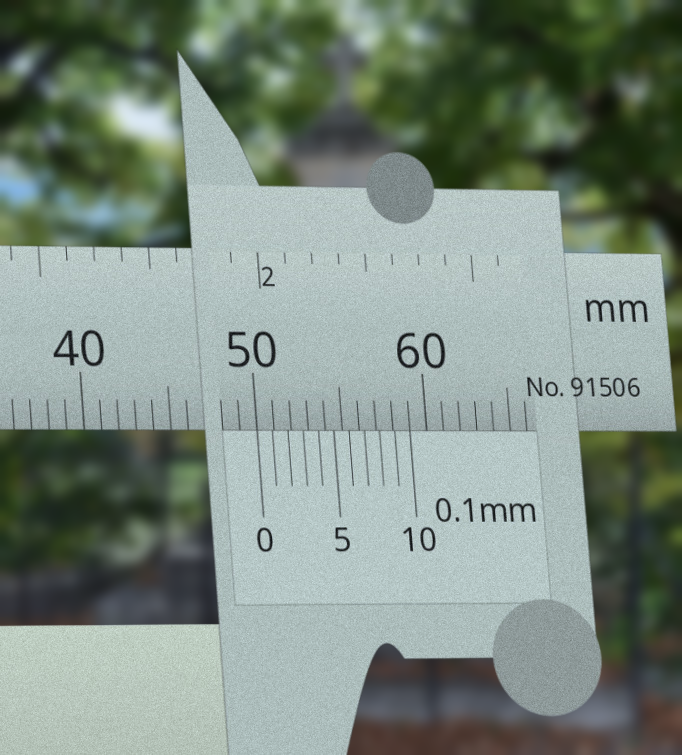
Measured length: 50.0 mm
